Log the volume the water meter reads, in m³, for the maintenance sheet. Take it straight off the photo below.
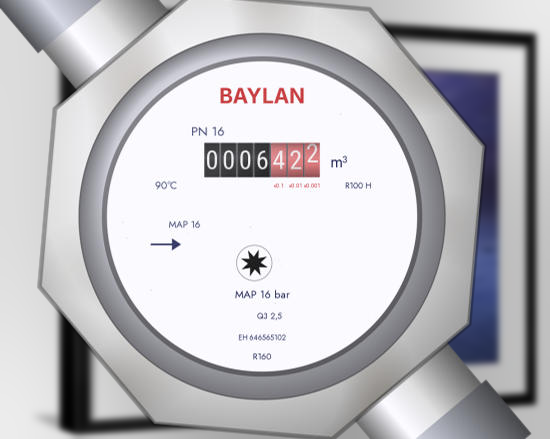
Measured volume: 6.422 m³
